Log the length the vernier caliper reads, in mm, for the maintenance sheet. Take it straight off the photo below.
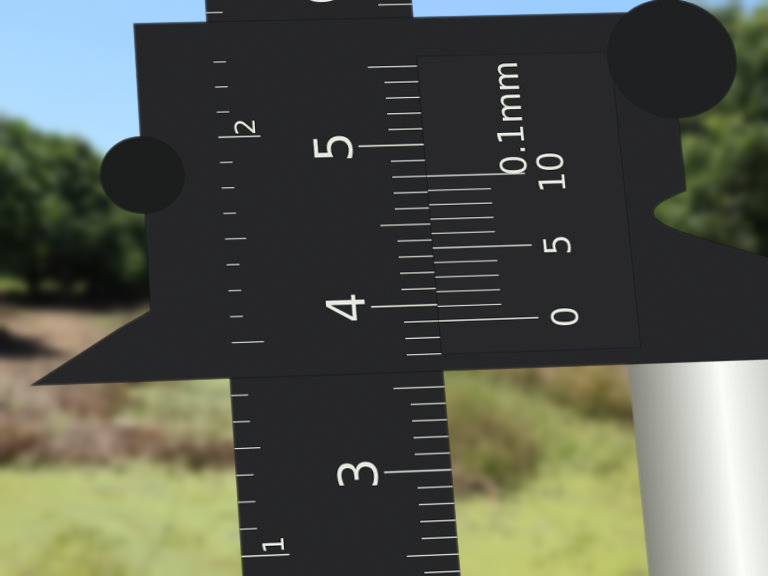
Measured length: 39.0 mm
